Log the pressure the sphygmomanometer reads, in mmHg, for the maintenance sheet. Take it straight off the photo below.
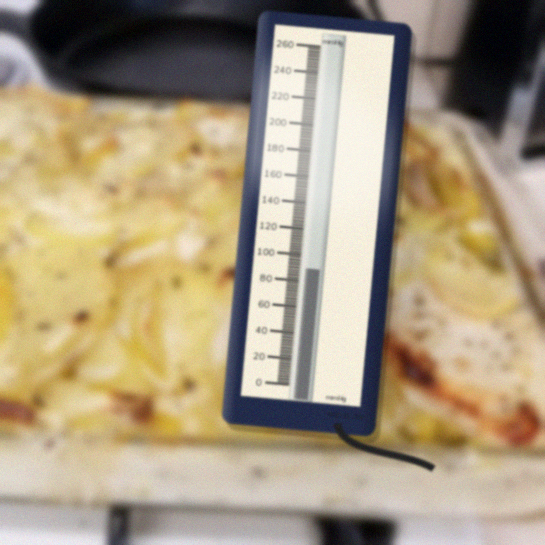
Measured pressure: 90 mmHg
